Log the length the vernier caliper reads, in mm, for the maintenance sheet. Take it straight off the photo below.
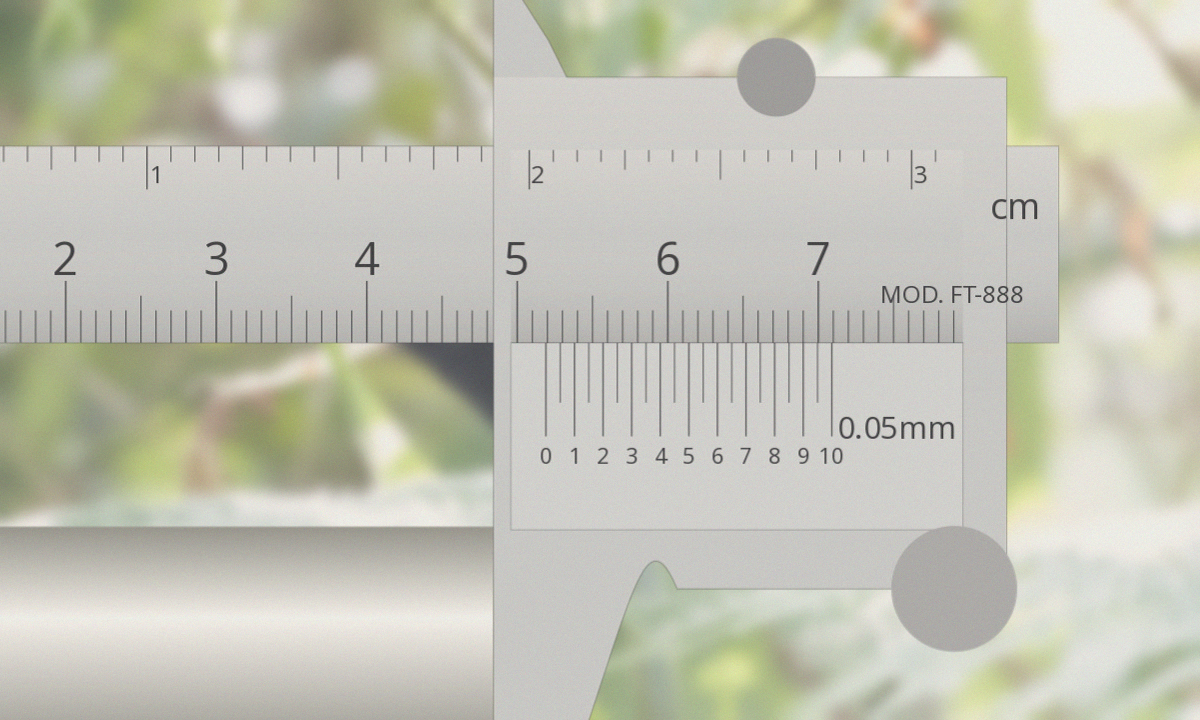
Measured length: 51.9 mm
